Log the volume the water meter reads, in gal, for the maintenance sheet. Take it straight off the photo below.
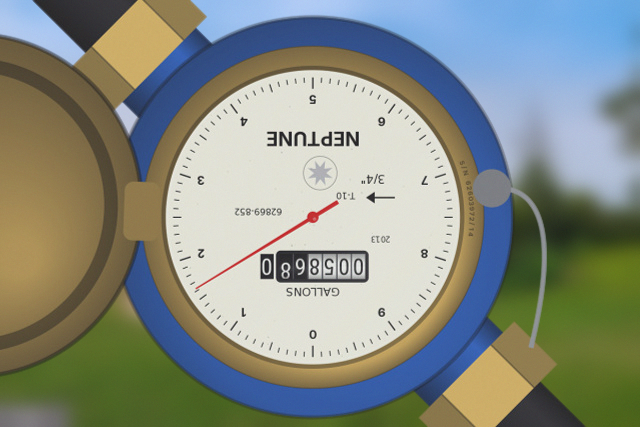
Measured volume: 58681.6 gal
